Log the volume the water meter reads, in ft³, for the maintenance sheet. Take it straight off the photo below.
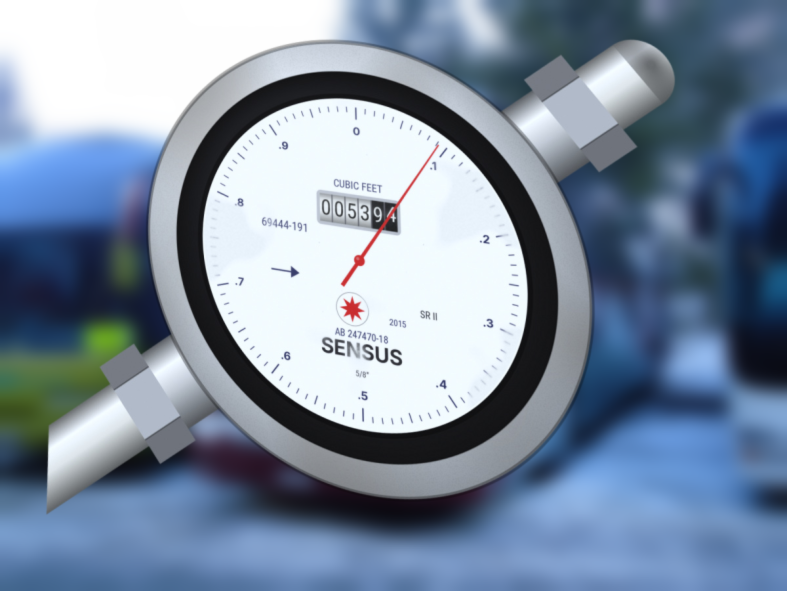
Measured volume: 5394.09 ft³
